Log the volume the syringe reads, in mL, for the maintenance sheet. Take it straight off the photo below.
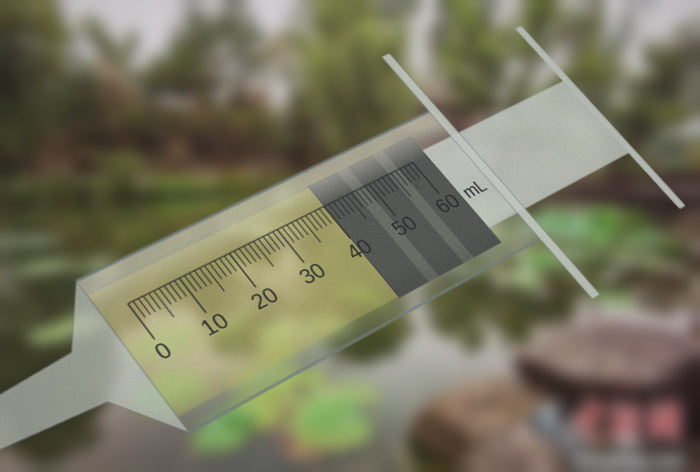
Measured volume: 40 mL
